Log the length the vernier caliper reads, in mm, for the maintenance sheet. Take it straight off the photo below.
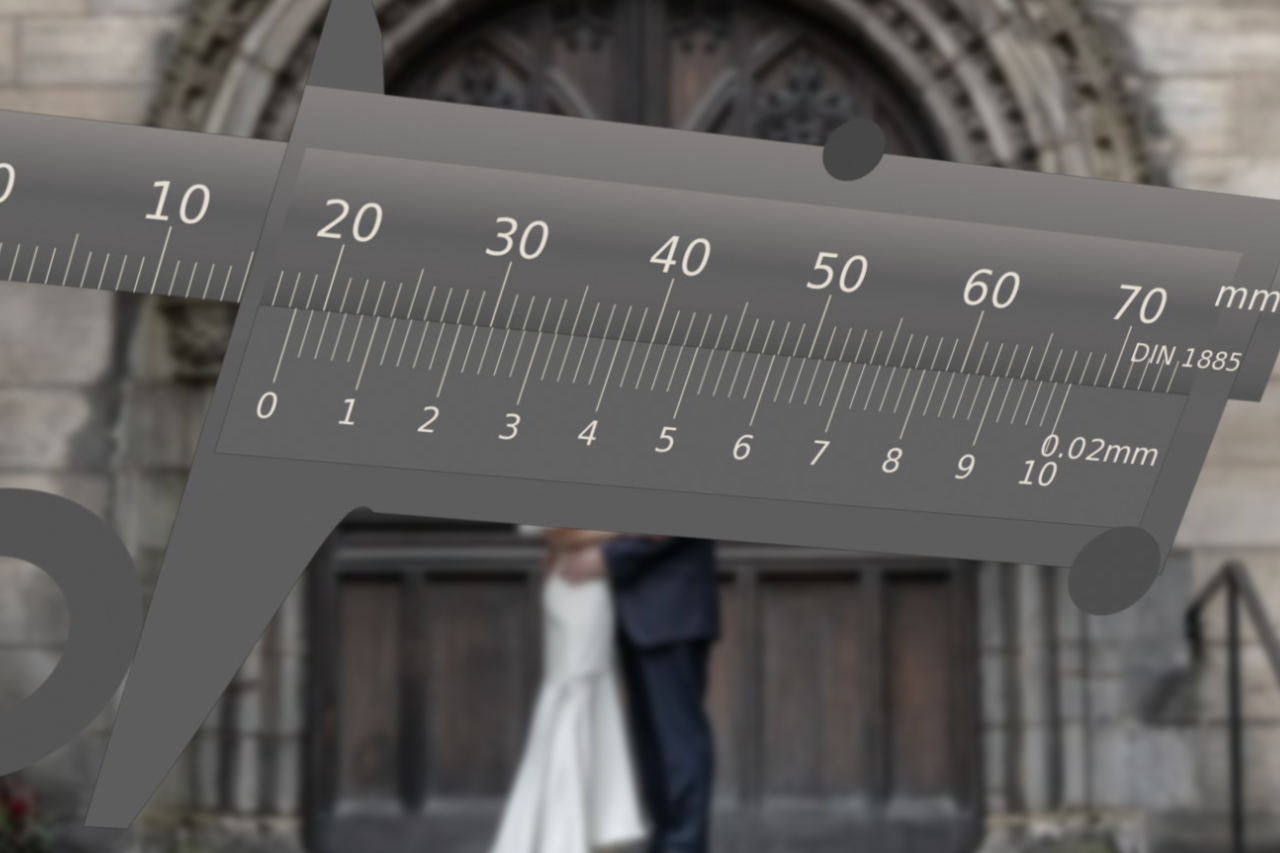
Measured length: 18.4 mm
